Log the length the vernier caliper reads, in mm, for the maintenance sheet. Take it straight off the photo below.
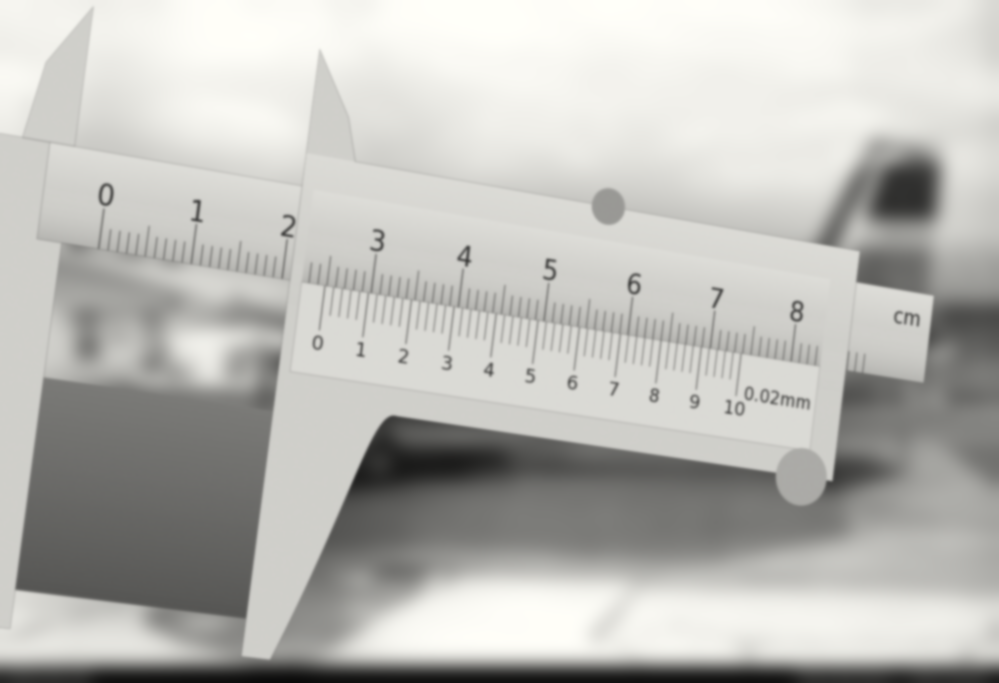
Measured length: 24.8 mm
